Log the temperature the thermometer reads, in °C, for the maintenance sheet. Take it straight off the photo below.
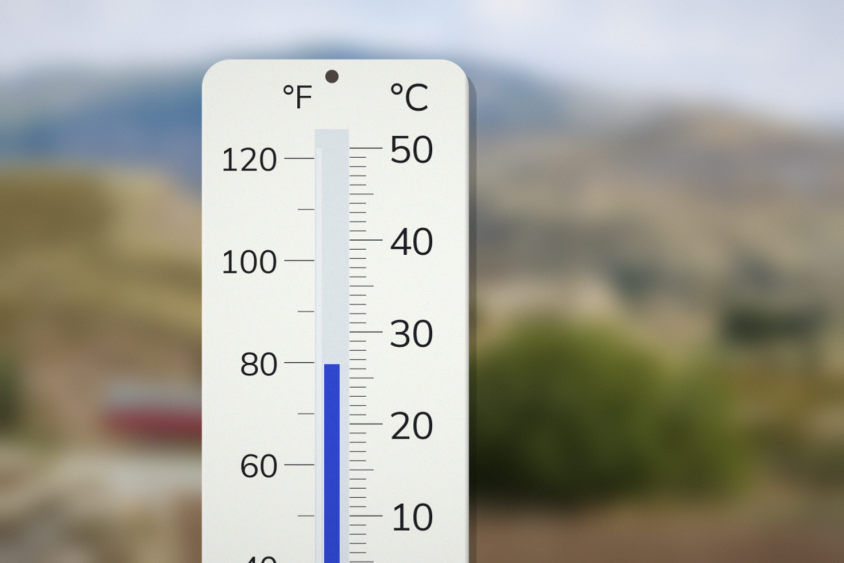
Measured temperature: 26.5 °C
